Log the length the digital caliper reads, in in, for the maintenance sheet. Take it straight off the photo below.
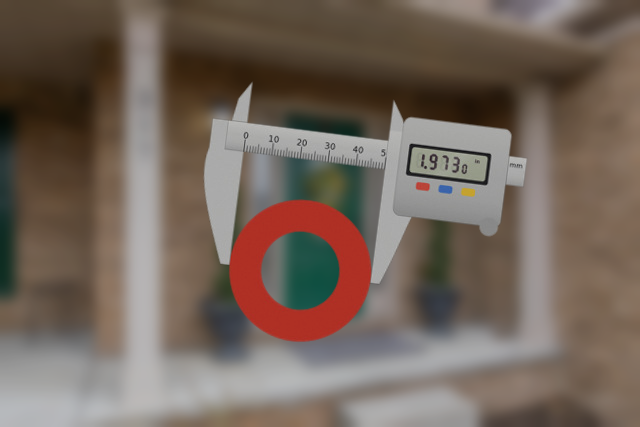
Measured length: 1.9730 in
